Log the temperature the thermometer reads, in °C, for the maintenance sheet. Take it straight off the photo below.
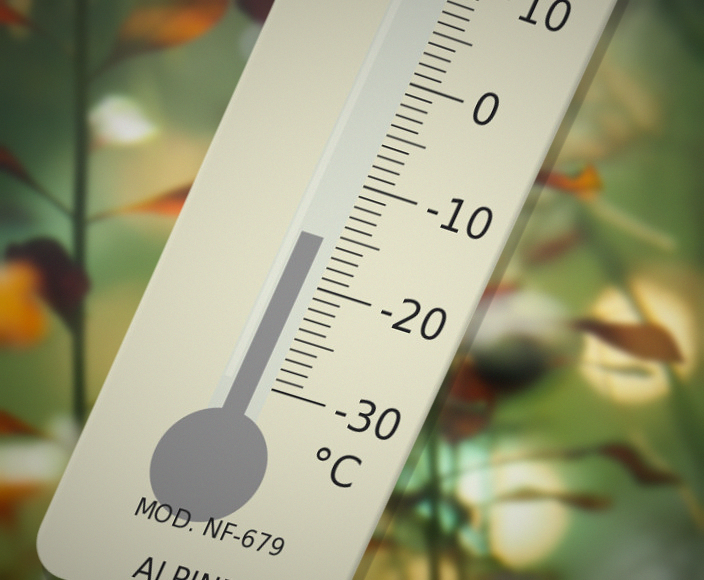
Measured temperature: -15.5 °C
